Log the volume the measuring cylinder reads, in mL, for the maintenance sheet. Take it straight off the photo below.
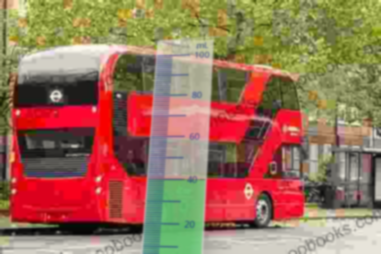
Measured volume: 40 mL
